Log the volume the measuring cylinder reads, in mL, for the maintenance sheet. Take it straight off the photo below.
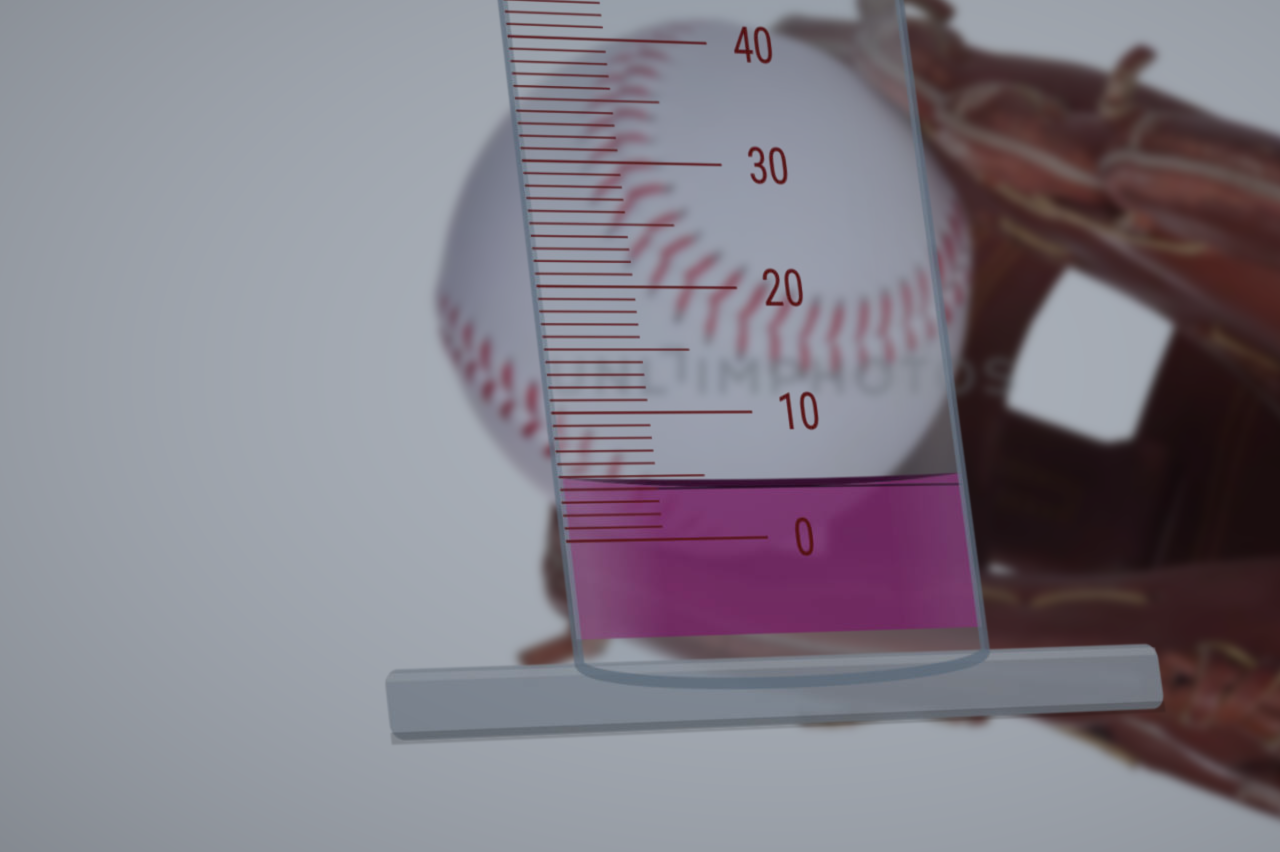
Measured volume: 4 mL
